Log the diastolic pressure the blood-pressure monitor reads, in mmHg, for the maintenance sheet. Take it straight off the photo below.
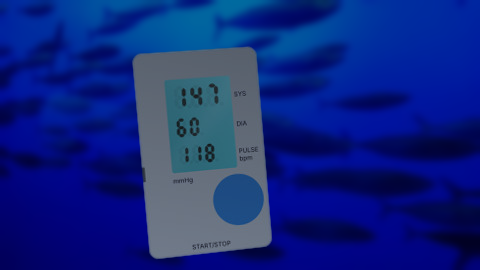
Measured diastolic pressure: 60 mmHg
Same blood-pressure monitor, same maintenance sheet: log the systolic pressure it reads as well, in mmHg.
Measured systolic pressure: 147 mmHg
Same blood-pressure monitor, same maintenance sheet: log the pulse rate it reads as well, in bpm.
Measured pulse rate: 118 bpm
